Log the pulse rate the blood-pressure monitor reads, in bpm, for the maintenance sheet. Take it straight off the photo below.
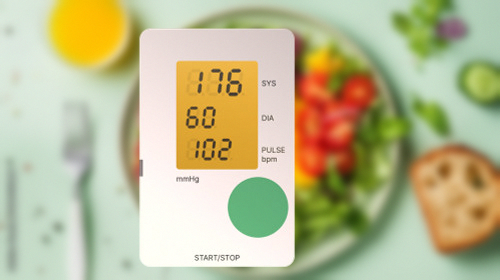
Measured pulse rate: 102 bpm
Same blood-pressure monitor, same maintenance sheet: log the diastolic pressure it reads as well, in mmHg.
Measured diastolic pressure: 60 mmHg
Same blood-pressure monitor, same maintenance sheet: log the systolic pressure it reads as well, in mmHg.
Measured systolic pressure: 176 mmHg
